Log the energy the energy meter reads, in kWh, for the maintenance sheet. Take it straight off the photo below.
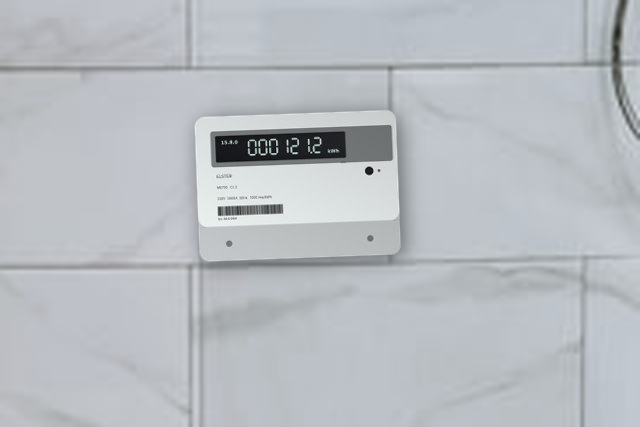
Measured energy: 121.2 kWh
